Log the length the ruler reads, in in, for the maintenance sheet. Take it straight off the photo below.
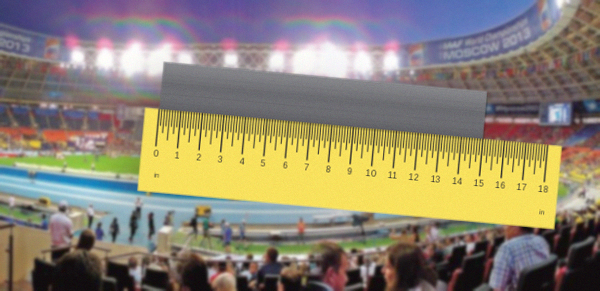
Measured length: 15 in
